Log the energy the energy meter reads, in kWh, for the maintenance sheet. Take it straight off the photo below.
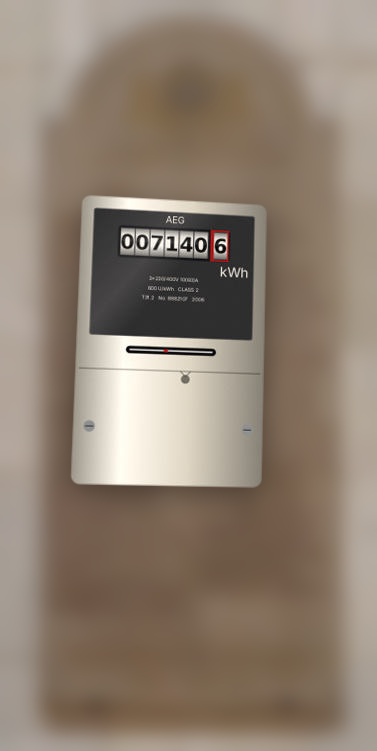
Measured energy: 7140.6 kWh
